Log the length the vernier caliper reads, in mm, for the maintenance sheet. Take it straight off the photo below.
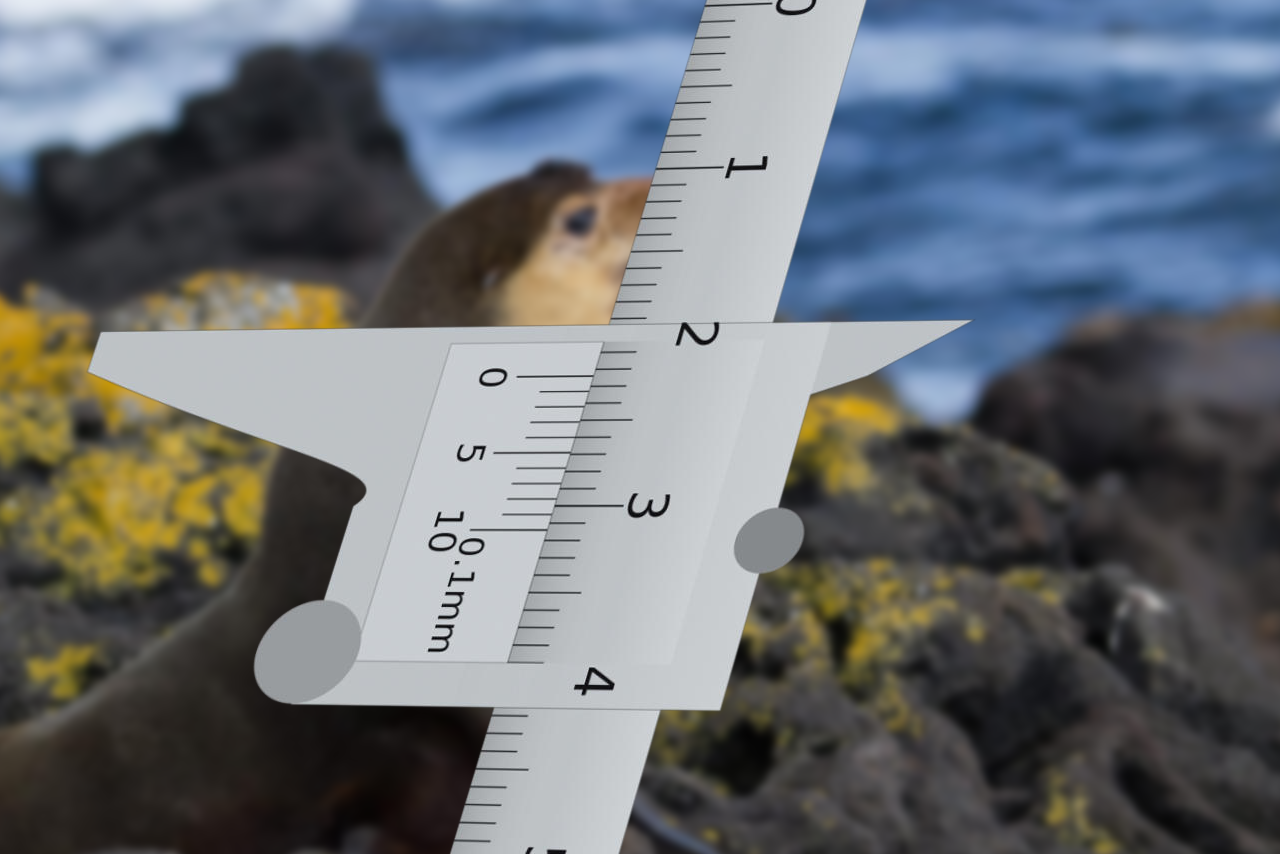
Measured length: 22.4 mm
